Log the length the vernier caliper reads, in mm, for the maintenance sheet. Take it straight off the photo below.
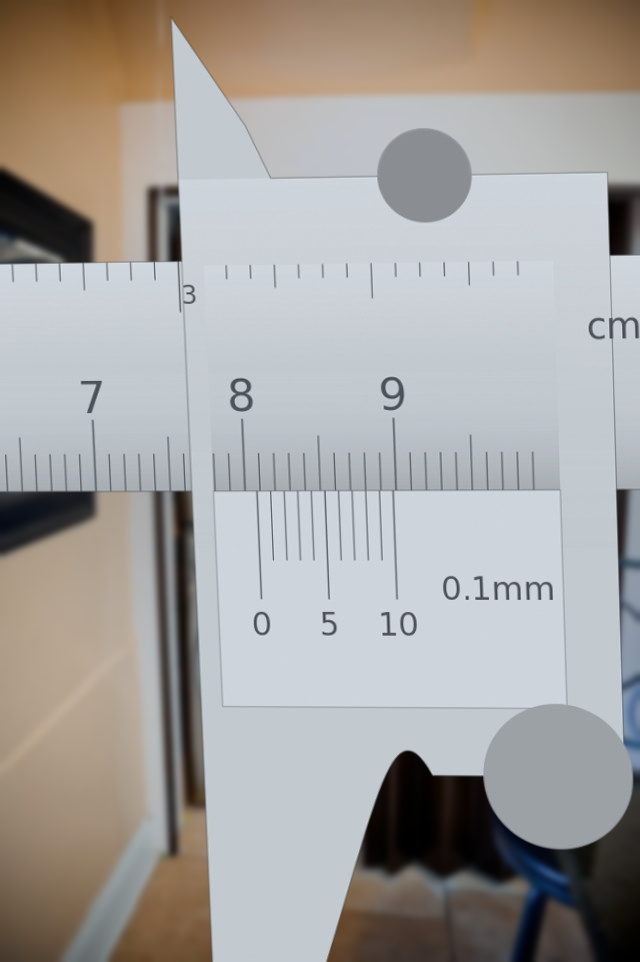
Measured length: 80.8 mm
